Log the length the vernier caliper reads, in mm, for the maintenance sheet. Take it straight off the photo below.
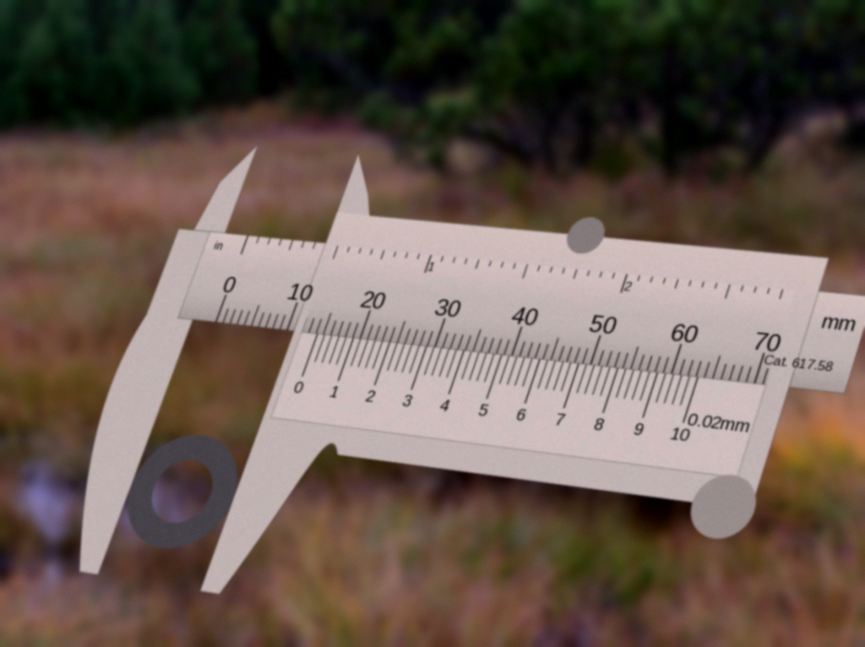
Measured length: 14.2 mm
